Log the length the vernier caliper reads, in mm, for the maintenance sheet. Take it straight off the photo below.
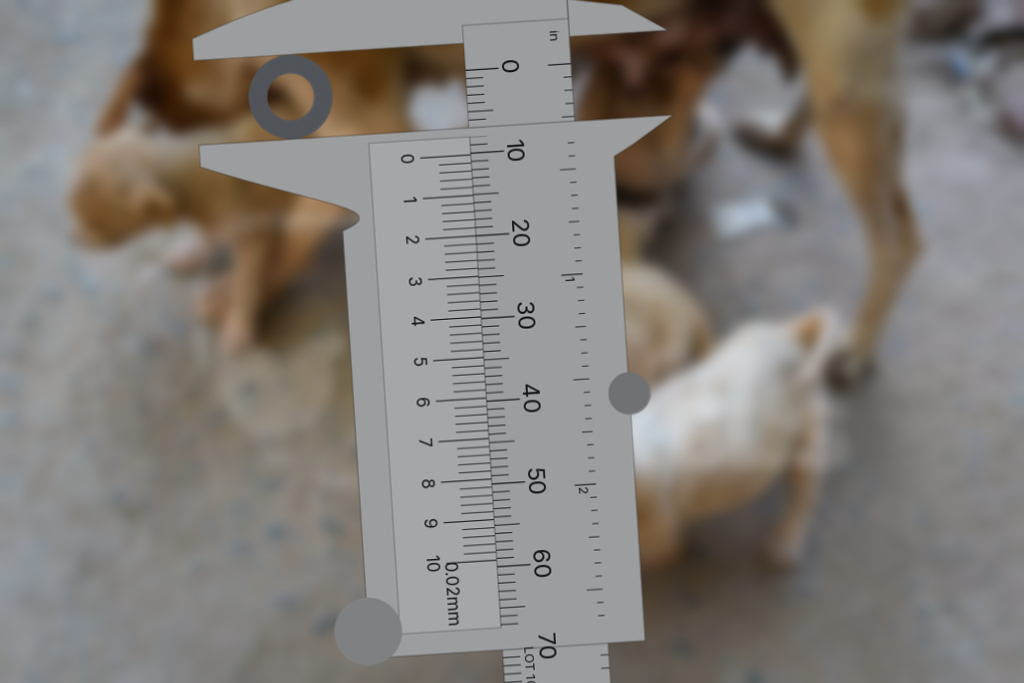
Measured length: 10.2 mm
